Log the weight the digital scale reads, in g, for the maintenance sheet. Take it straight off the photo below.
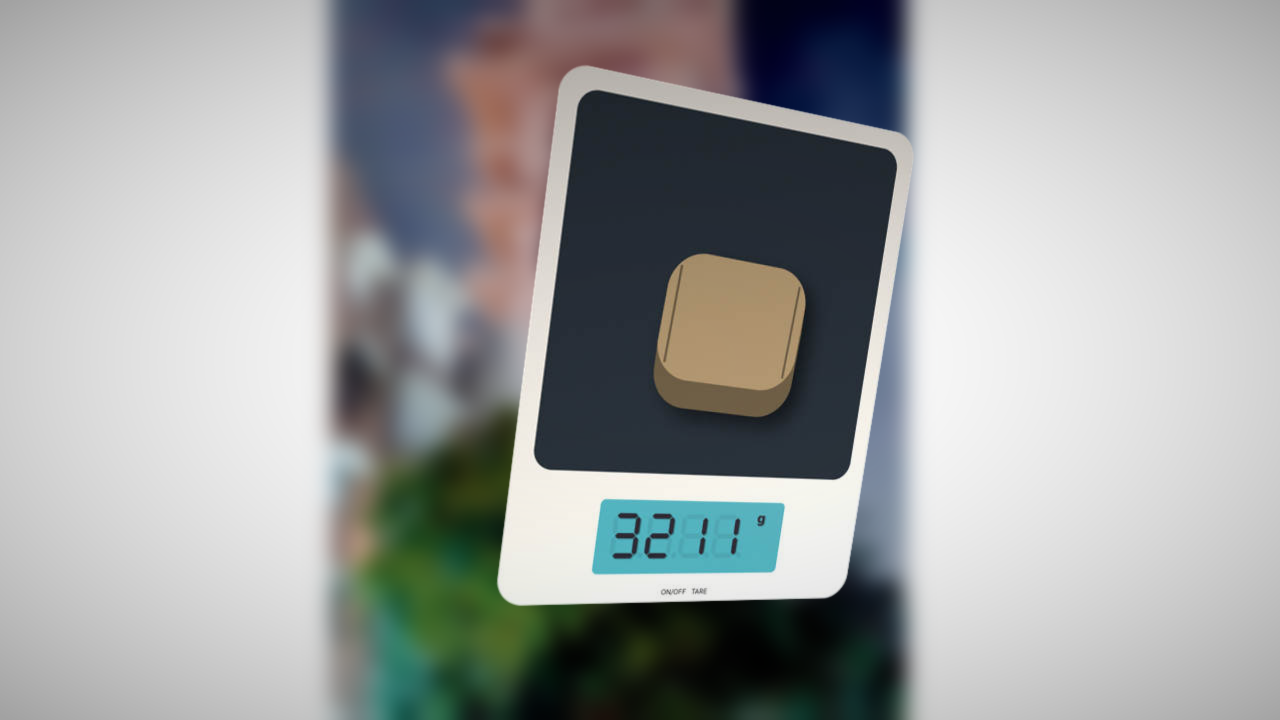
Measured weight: 3211 g
